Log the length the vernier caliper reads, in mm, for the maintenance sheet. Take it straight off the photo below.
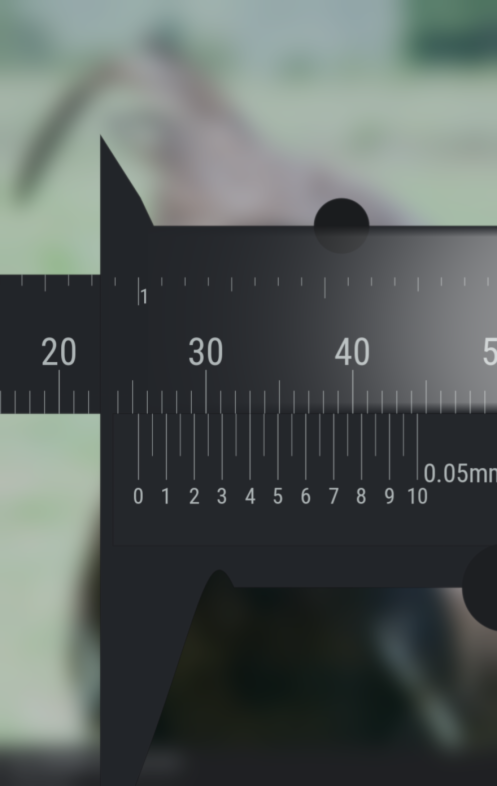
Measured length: 25.4 mm
